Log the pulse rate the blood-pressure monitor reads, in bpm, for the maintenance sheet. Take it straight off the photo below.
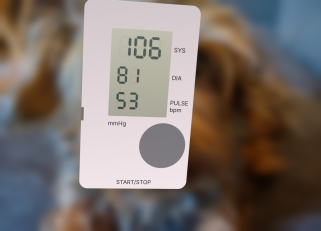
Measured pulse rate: 53 bpm
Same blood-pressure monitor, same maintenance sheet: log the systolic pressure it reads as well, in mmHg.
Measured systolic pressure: 106 mmHg
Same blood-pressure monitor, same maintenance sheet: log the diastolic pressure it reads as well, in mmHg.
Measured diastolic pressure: 81 mmHg
